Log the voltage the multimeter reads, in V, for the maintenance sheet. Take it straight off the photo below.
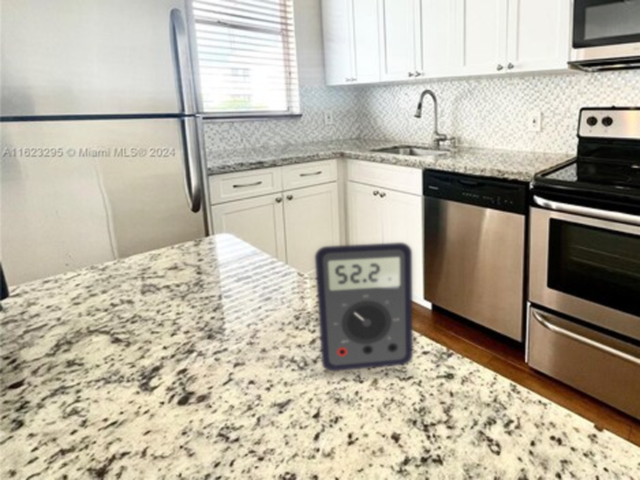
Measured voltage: 52.2 V
